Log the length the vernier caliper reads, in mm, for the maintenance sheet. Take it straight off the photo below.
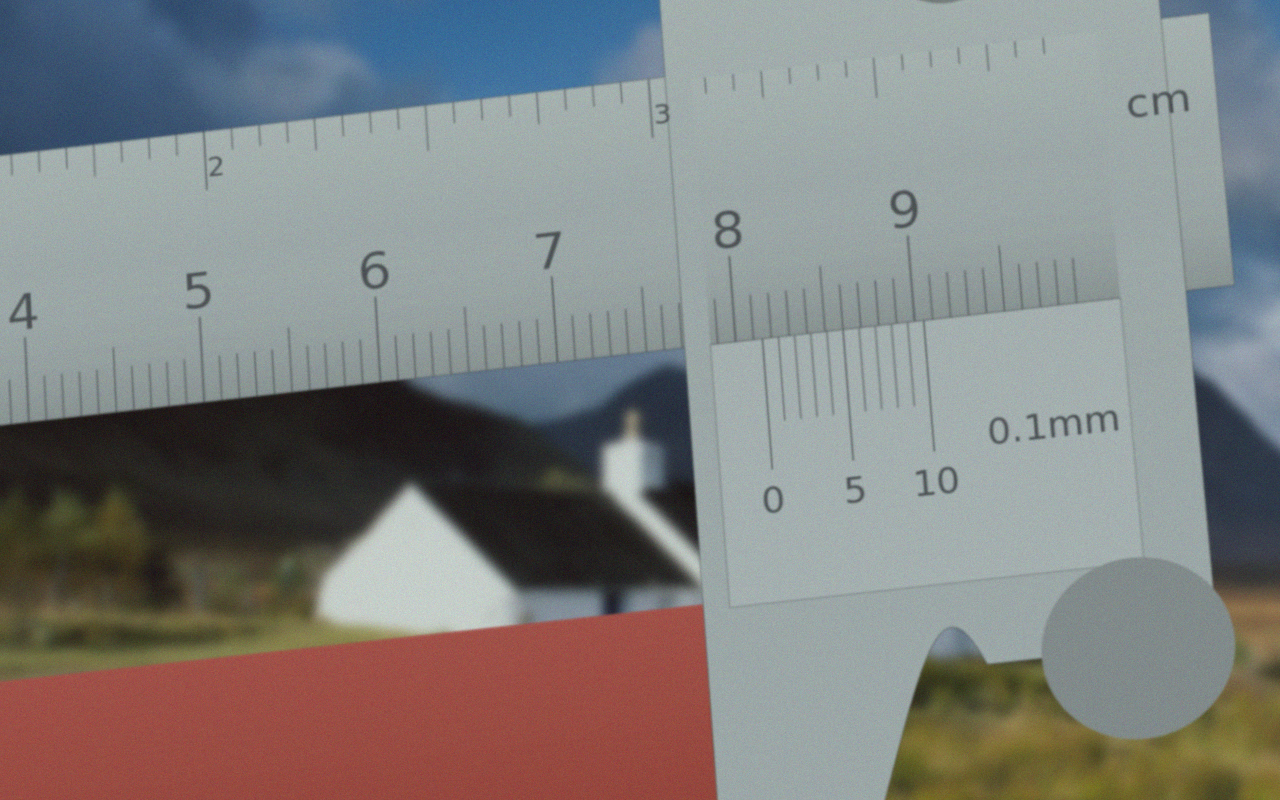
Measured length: 81.5 mm
